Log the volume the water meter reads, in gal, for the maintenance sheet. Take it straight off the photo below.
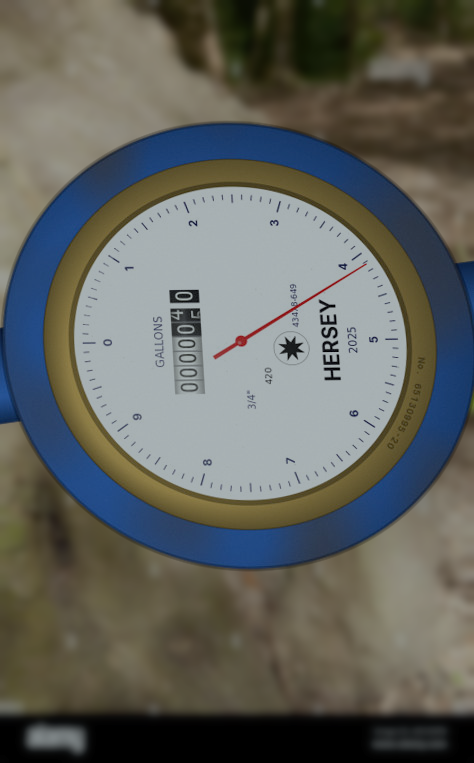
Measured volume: 44.1 gal
